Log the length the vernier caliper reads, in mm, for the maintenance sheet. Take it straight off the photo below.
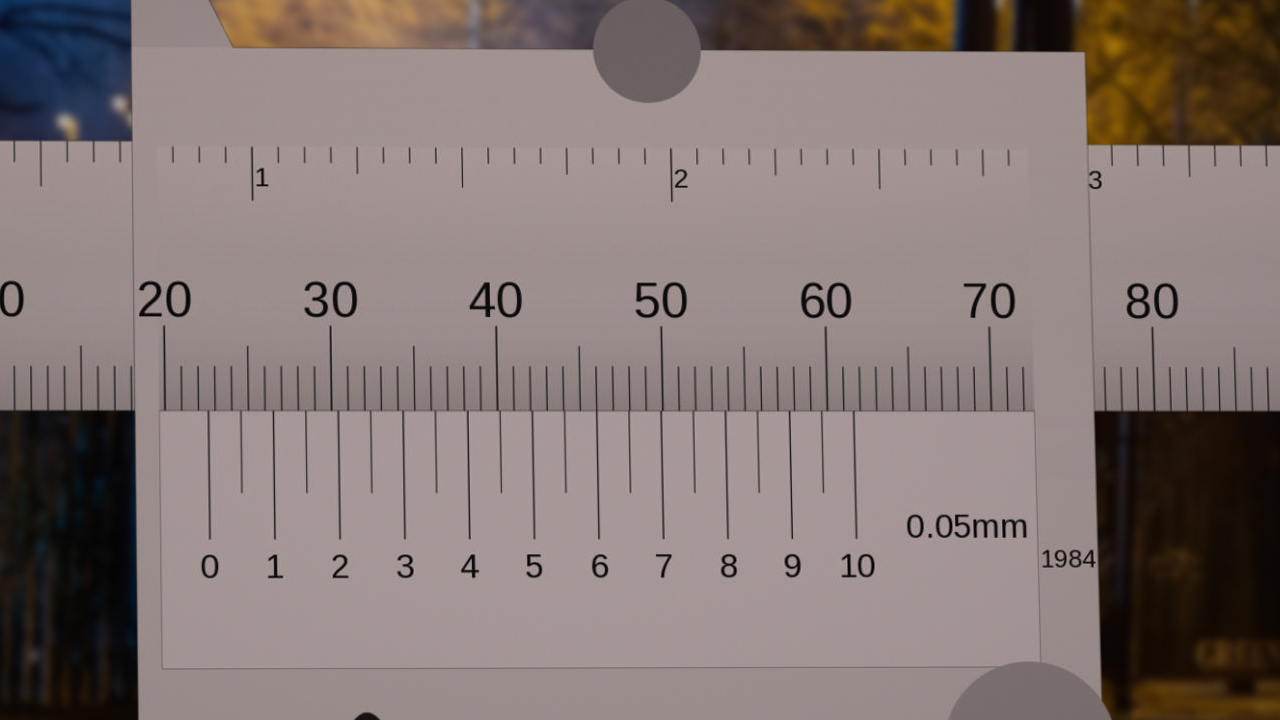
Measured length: 22.6 mm
